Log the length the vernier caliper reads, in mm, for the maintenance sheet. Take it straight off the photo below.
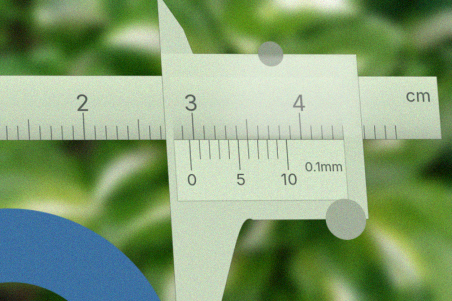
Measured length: 29.6 mm
